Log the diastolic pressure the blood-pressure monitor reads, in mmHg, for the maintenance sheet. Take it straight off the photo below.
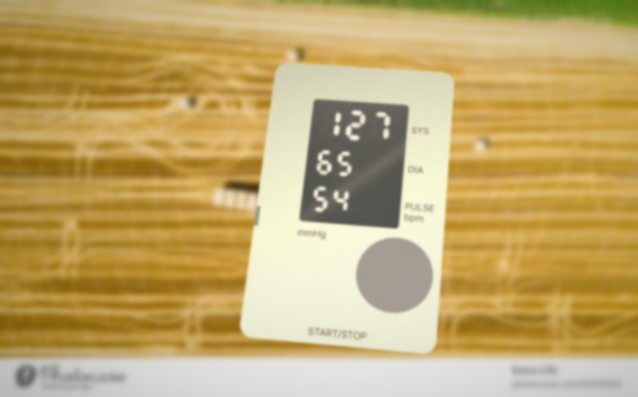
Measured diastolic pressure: 65 mmHg
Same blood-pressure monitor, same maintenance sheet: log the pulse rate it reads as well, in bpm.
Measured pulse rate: 54 bpm
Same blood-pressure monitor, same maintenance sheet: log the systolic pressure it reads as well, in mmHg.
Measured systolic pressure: 127 mmHg
